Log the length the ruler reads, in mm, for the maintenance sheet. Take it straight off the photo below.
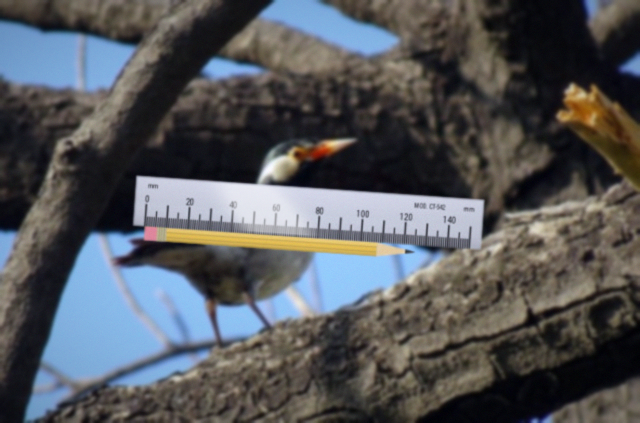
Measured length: 125 mm
